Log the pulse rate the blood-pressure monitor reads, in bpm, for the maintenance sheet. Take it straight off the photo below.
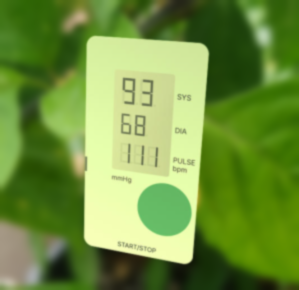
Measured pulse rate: 111 bpm
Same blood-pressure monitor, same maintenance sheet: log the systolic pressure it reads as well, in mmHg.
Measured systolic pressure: 93 mmHg
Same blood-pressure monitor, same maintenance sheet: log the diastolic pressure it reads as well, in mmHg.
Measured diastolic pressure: 68 mmHg
